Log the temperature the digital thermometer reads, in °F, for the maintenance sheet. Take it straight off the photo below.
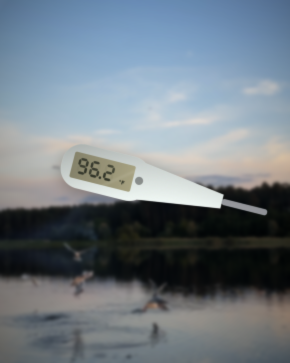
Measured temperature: 96.2 °F
